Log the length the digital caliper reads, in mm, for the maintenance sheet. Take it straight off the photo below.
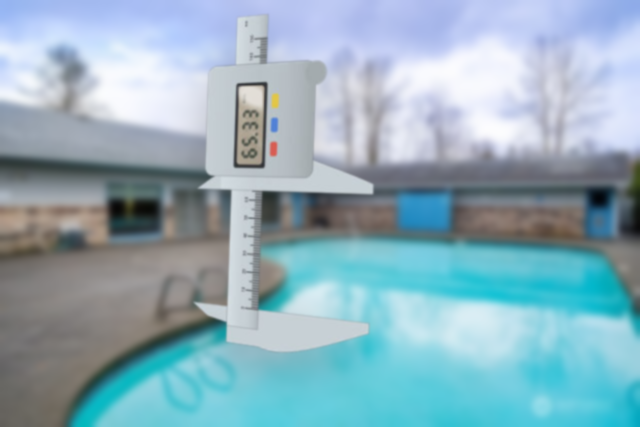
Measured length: 65.33 mm
